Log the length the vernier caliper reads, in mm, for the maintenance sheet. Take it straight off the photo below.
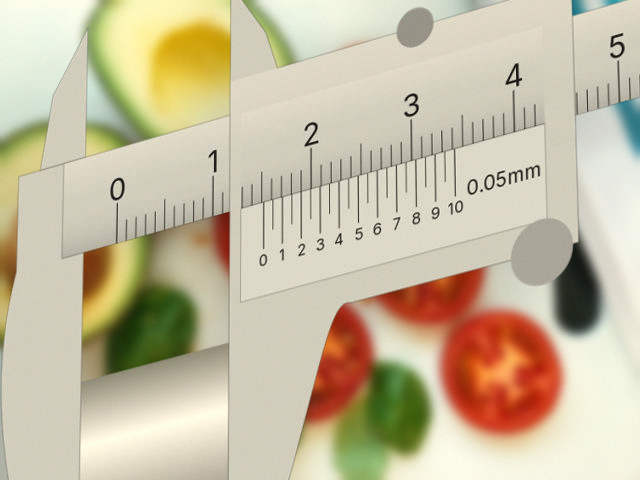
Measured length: 15.2 mm
